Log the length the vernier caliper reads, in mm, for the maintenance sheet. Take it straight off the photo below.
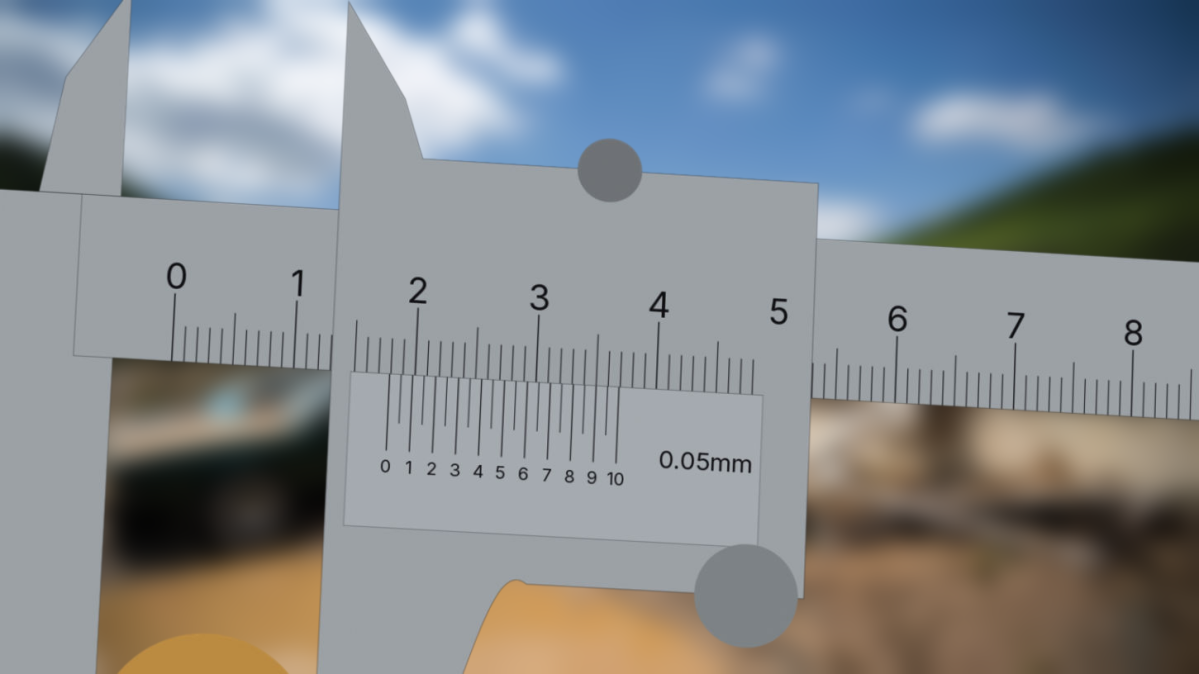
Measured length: 17.9 mm
